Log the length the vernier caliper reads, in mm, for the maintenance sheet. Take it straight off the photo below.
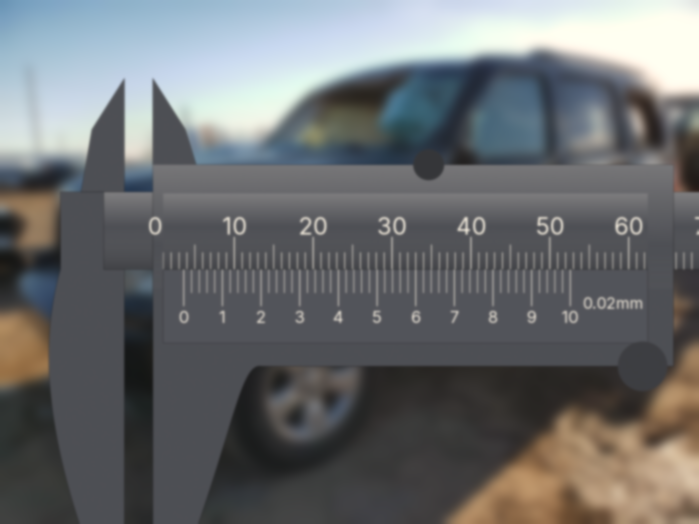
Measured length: 3.6 mm
